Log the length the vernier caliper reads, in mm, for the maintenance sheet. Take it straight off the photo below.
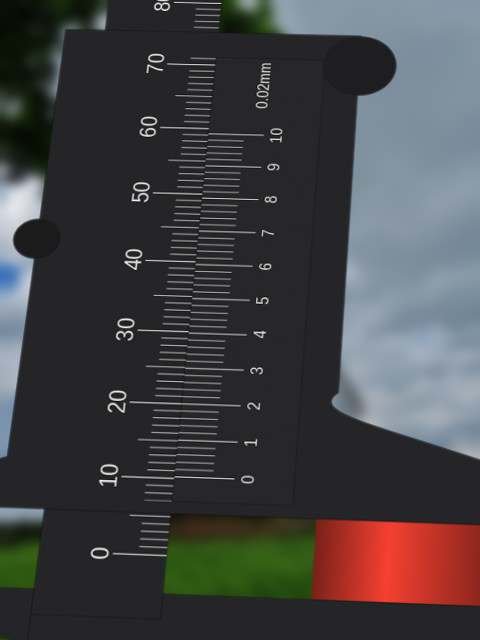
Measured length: 10.2 mm
